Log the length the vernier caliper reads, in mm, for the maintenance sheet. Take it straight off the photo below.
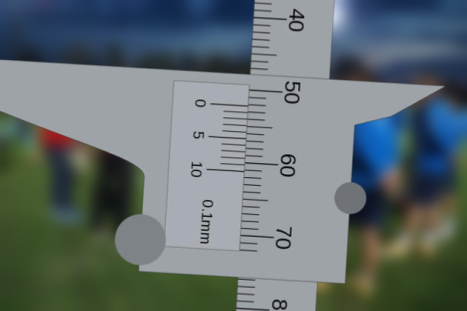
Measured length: 52.2 mm
